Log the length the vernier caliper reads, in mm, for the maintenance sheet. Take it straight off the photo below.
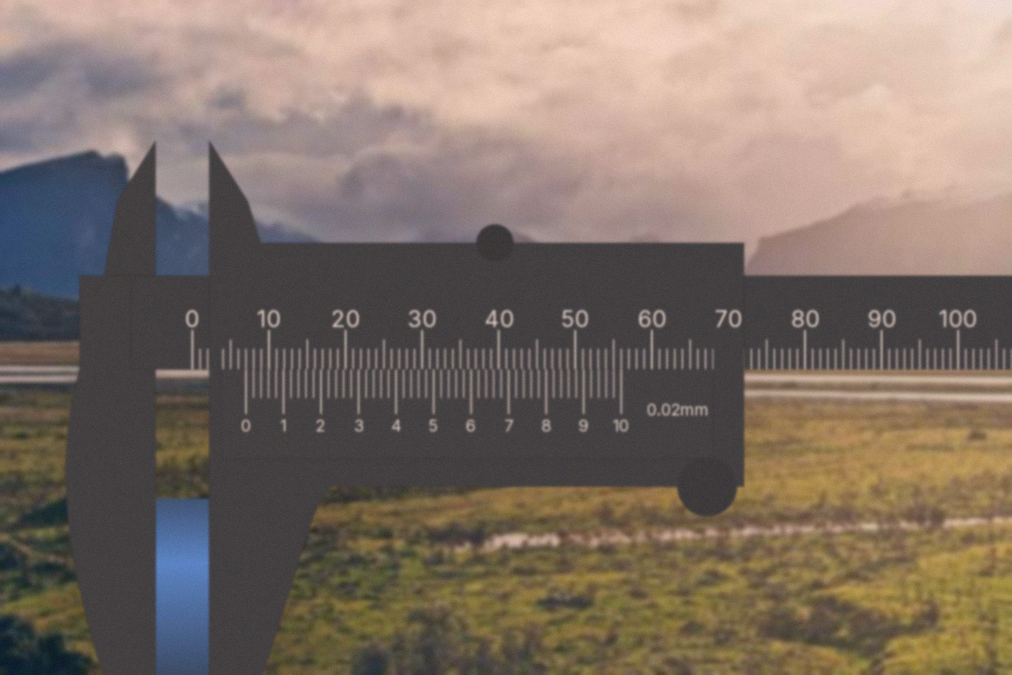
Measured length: 7.0 mm
